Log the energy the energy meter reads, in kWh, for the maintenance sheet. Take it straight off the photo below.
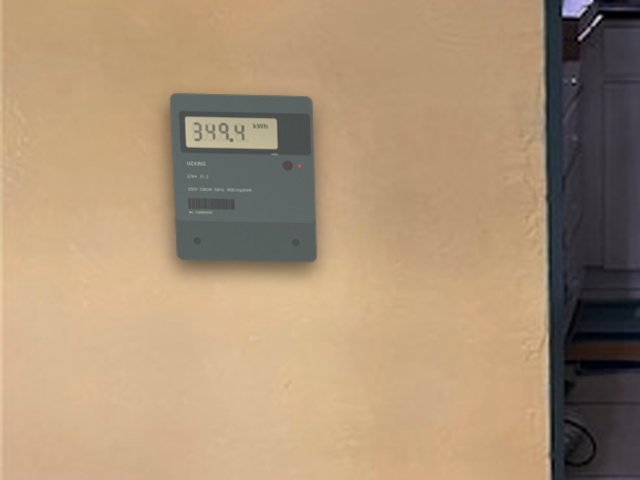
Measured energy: 349.4 kWh
